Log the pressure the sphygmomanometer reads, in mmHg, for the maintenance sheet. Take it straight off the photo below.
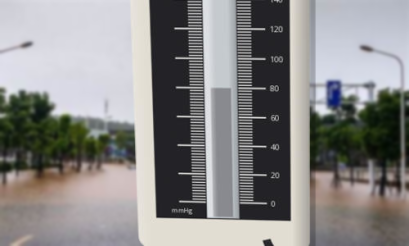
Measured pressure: 80 mmHg
